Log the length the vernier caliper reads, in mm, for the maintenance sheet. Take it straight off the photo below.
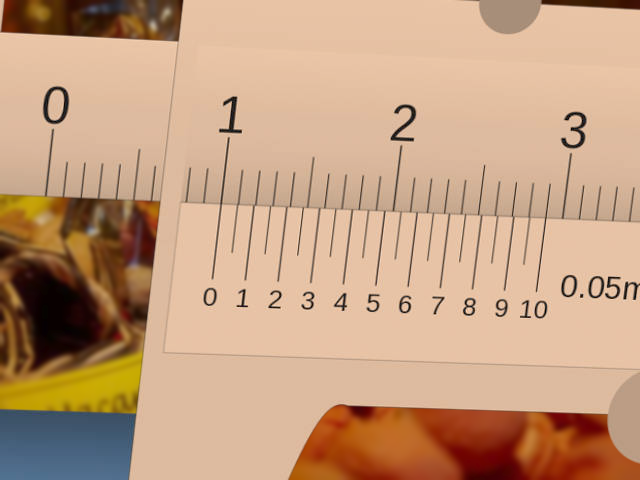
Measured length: 10.0 mm
